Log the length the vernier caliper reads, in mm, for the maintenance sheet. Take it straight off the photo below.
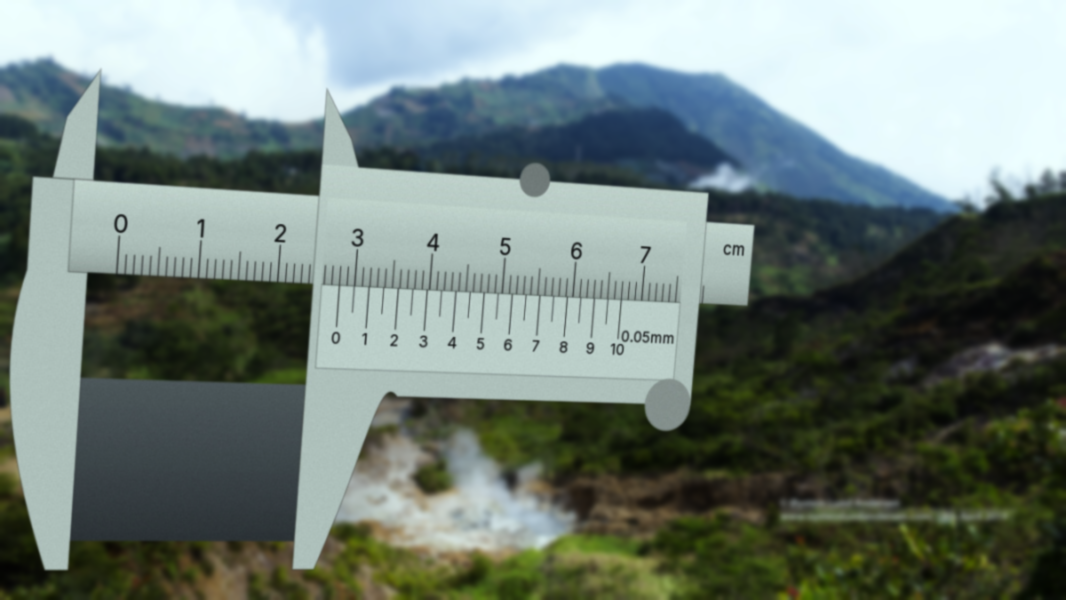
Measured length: 28.0 mm
